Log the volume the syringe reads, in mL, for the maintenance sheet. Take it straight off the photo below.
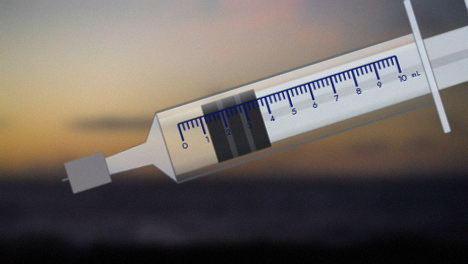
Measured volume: 1.2 mL
